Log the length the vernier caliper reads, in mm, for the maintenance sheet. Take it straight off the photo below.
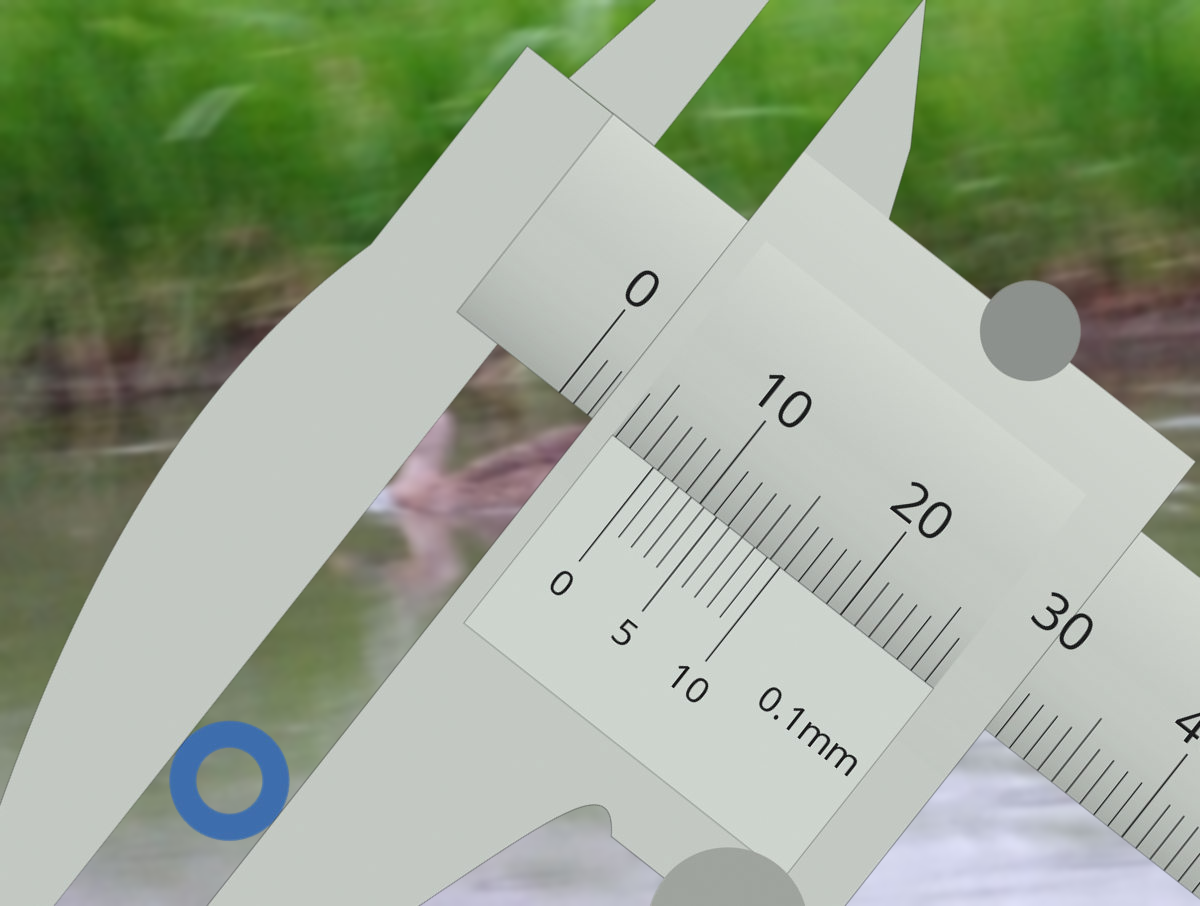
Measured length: 6.7 mm
